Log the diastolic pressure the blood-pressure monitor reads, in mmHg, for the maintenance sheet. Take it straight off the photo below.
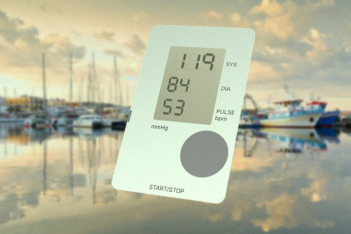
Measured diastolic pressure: 84 mmHg
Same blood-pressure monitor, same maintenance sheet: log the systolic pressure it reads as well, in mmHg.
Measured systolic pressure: 119 mmHg
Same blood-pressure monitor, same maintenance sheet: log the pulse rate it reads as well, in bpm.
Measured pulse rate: 53 bpm
